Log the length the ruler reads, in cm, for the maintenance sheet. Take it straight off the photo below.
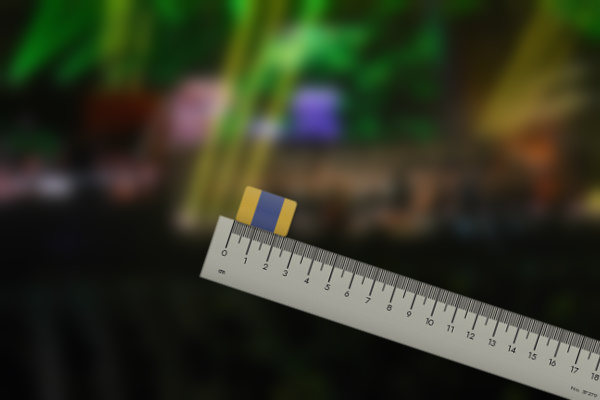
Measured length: 2.5 cm
